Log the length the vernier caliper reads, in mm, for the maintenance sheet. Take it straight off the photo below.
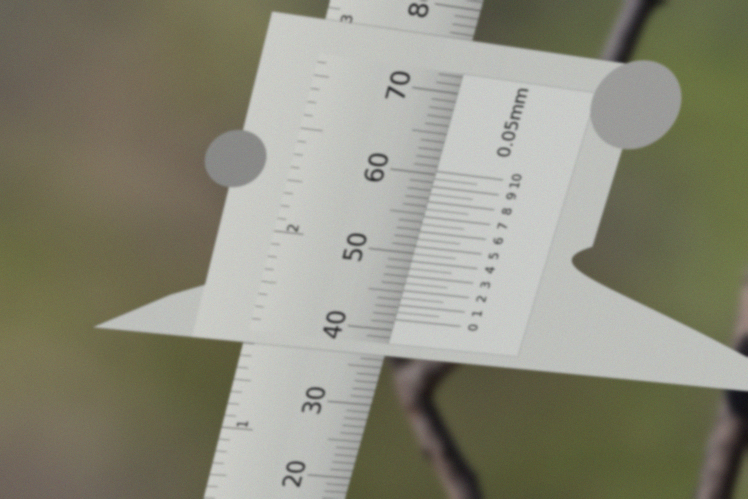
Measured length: 41.4 mm
